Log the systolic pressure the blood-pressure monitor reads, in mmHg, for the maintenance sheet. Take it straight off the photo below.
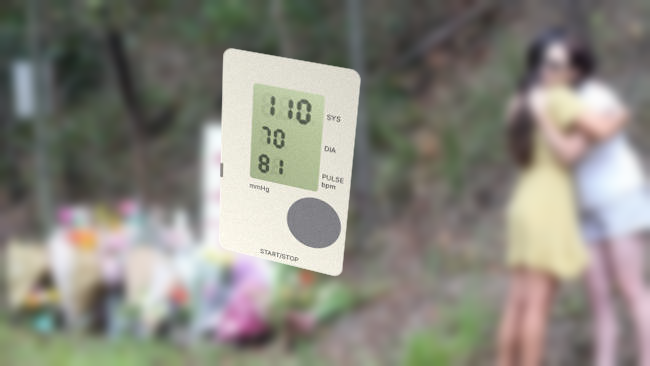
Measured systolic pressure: 110 mmHg
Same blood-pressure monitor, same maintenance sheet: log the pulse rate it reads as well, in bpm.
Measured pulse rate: 81 bpm
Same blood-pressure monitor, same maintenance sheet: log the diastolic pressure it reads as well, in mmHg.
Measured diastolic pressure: 70 mmHg
